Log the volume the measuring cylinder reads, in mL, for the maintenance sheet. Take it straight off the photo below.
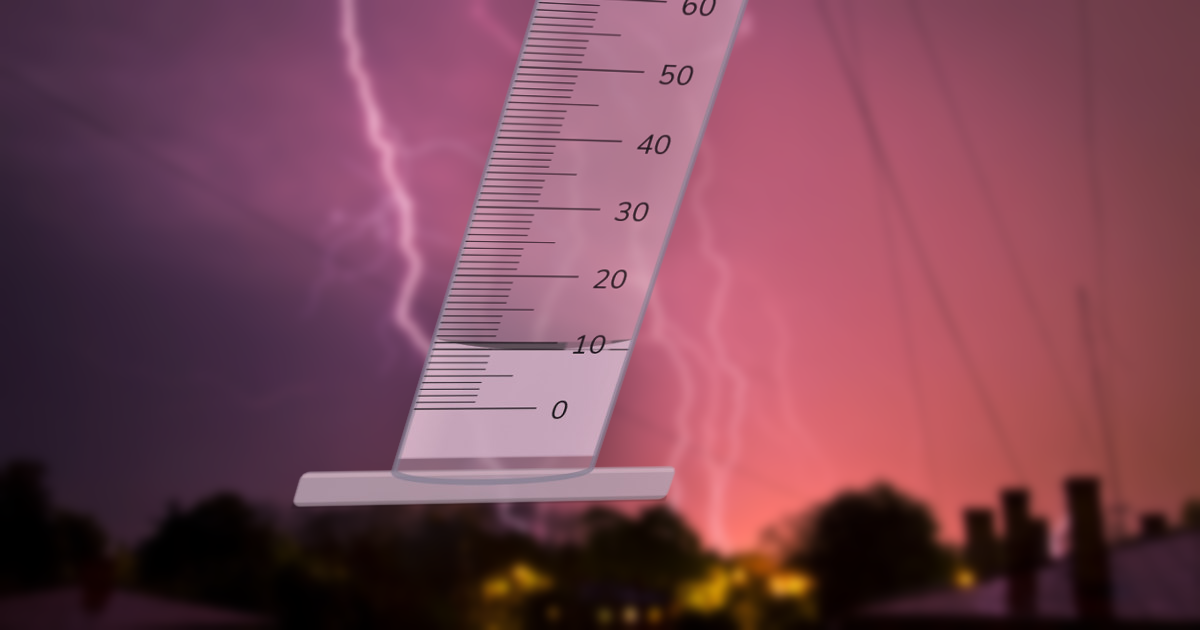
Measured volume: 9 mL
